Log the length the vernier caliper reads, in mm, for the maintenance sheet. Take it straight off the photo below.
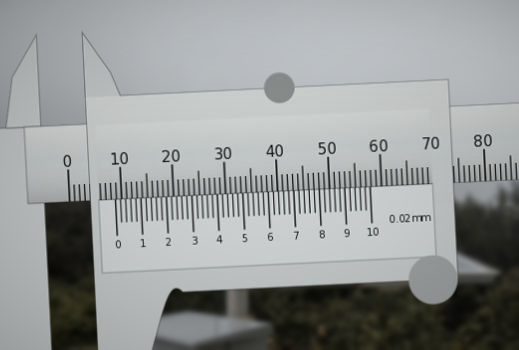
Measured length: 8.8 mm
